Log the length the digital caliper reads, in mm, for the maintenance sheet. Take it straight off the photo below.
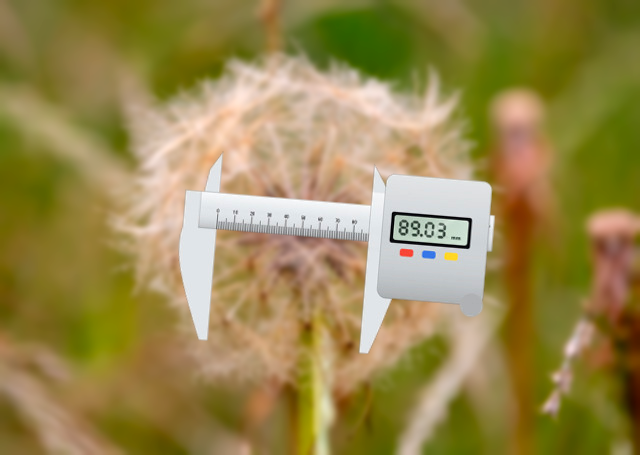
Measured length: 89.03 mm
